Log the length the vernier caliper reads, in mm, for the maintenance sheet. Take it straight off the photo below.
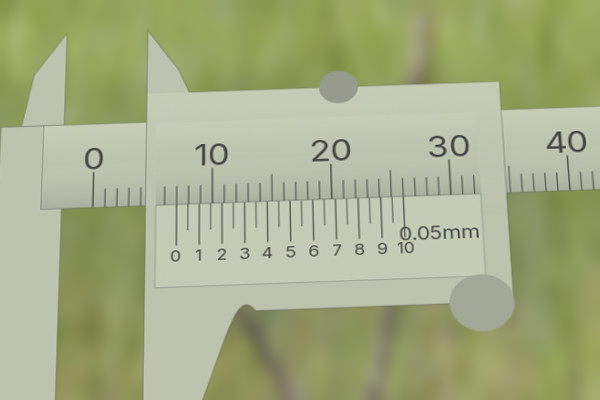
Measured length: 7.0 mm
